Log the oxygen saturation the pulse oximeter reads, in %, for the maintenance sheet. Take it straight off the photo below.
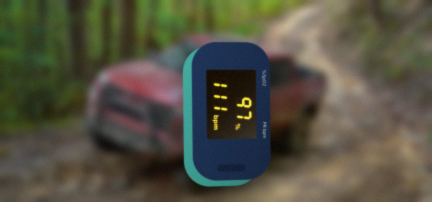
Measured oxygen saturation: 97 %
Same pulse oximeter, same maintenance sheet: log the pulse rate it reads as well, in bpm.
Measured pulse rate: 111 bpm
